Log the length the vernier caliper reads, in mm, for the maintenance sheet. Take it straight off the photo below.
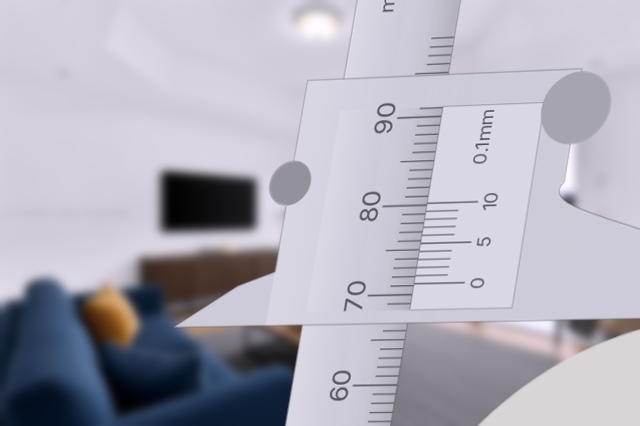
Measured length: 71.2 mm
